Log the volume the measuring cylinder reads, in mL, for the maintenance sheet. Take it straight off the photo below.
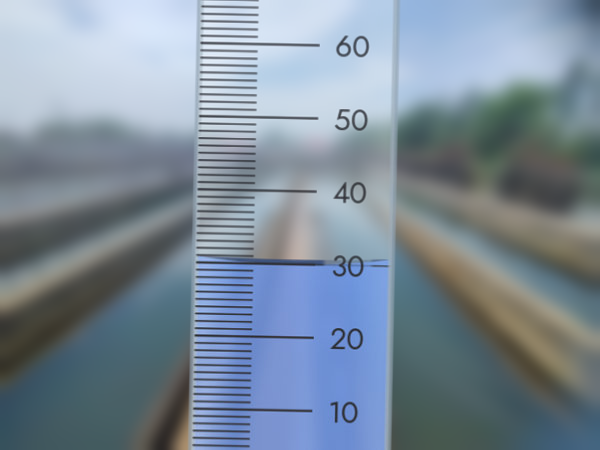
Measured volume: 30 mL
